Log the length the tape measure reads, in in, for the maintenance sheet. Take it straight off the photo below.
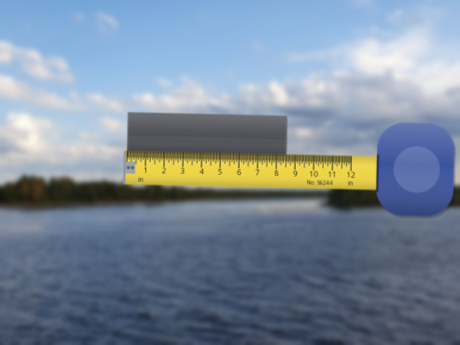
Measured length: 8.5 in
